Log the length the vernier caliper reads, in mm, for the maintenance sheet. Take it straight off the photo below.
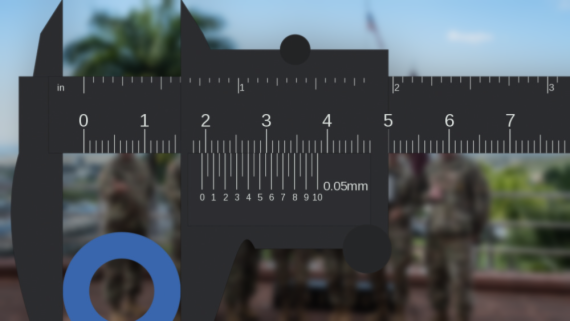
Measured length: 19.4 mm
